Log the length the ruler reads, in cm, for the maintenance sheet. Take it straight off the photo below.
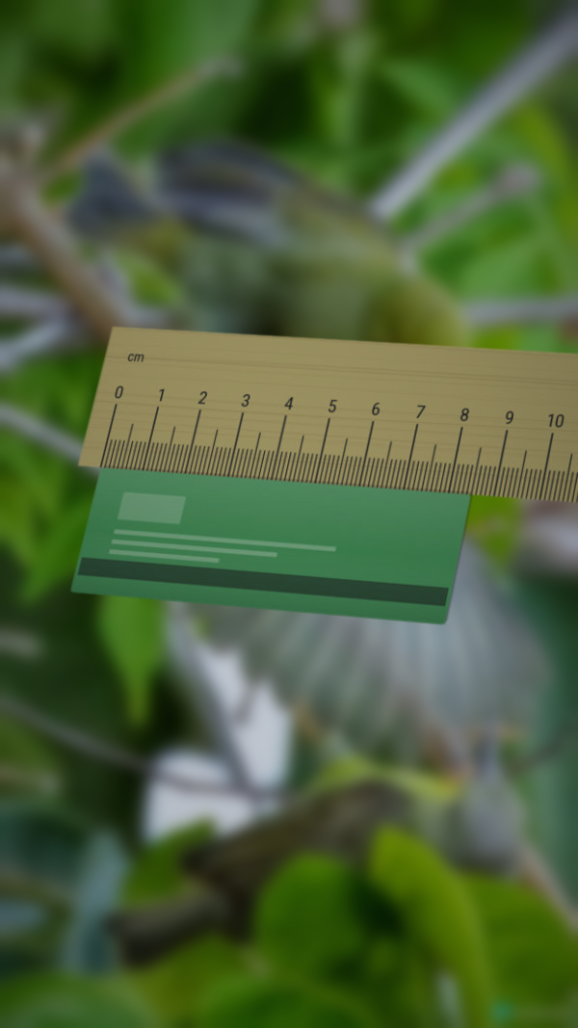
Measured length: 8.5 cm
